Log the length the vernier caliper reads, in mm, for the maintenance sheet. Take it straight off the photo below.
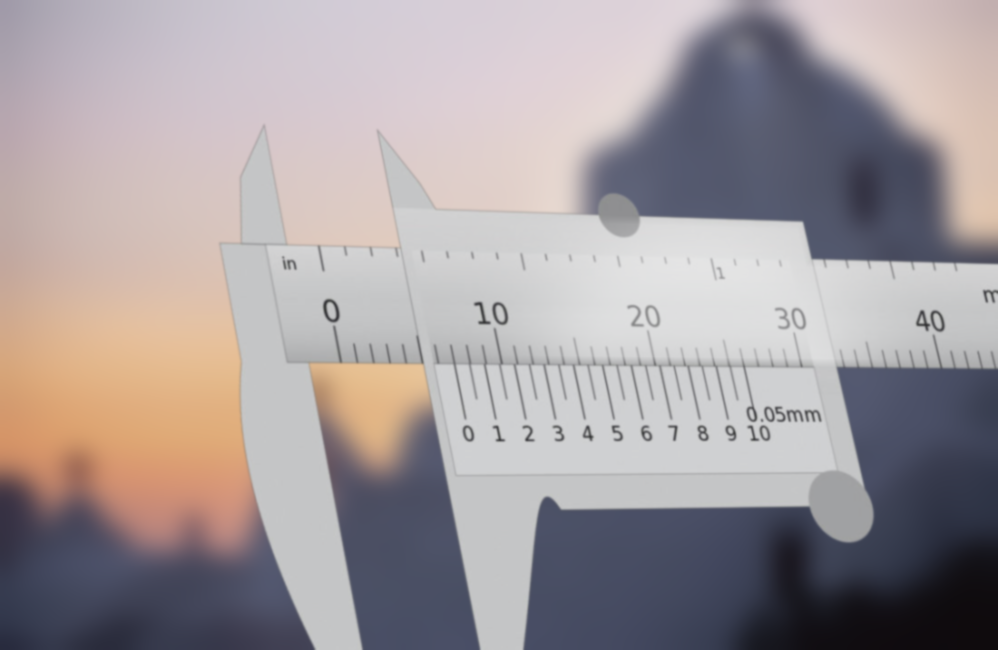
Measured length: 7.0 mm
